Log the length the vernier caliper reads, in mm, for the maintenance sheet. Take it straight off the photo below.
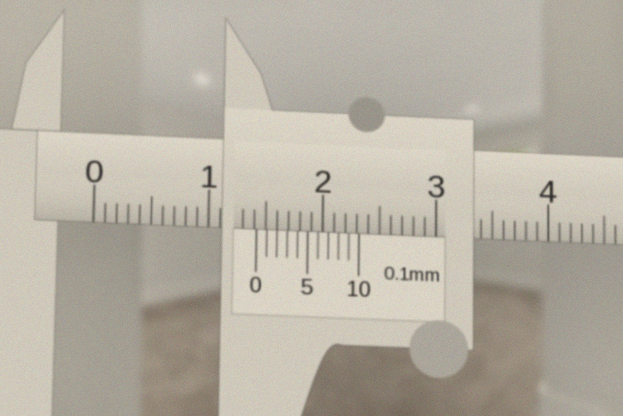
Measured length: 14.2 mm
